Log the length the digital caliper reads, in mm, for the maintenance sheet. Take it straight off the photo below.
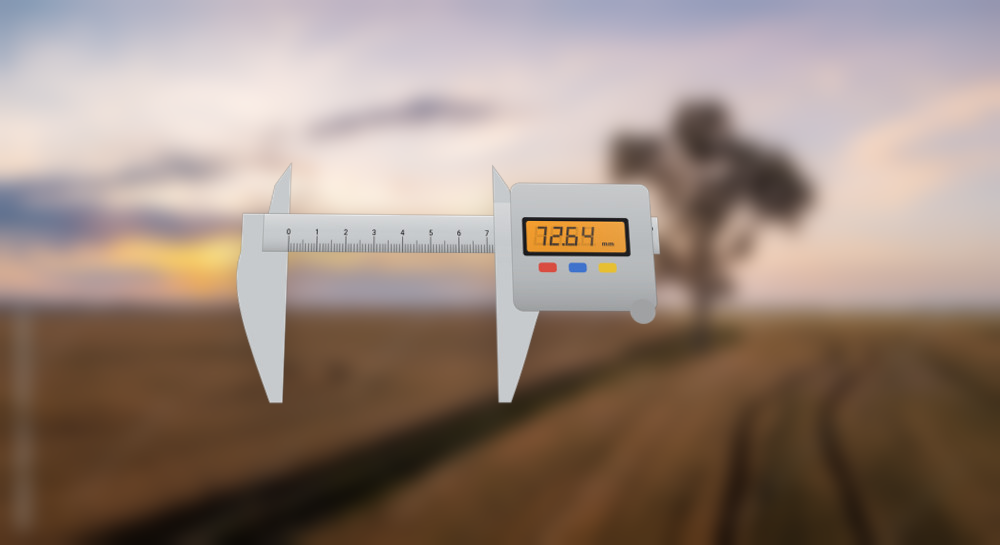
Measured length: 72.64 mm
